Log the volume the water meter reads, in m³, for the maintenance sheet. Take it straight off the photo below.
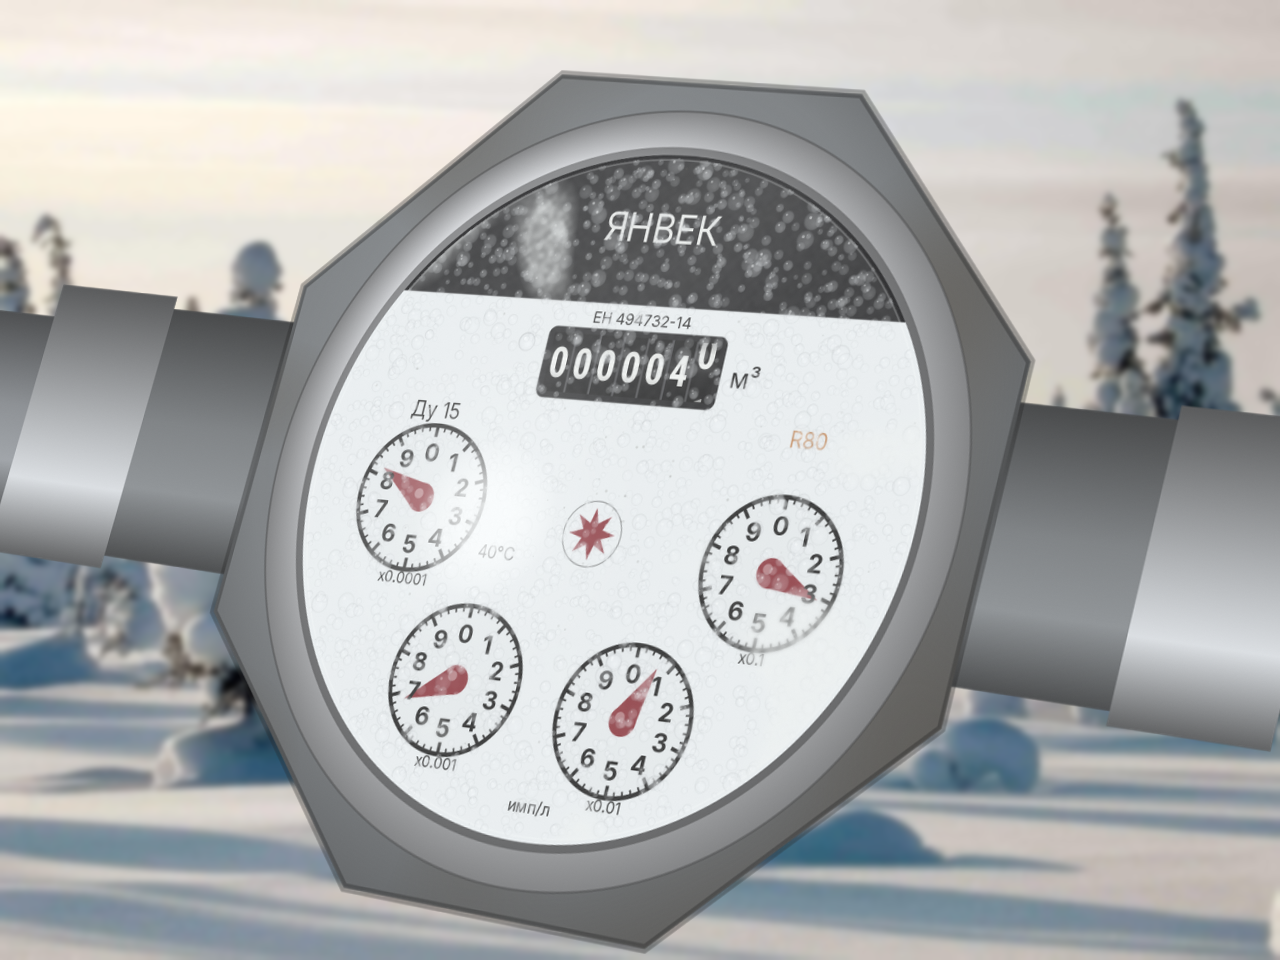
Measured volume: 40.3068 m³
